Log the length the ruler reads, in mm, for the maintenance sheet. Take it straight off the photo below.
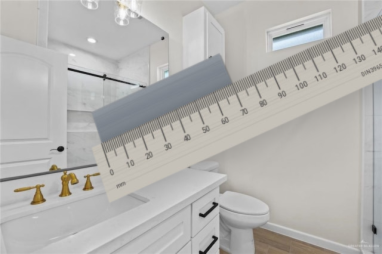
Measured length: 70 mm
